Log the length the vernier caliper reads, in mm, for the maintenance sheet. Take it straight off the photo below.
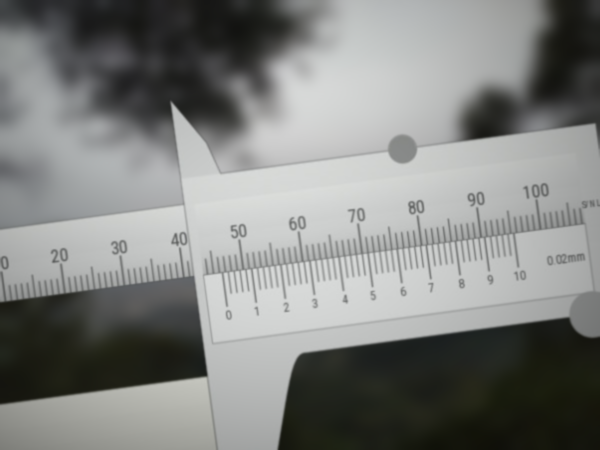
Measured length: 46.5 mm
